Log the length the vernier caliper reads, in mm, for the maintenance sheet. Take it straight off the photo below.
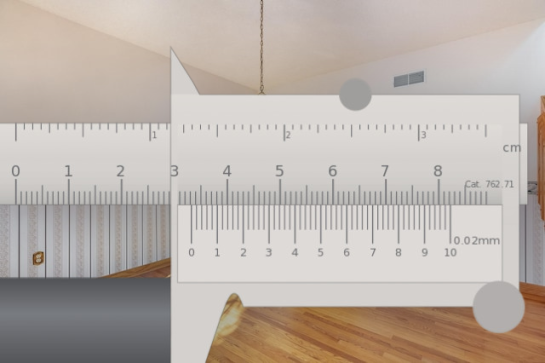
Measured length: 33.2 mm
